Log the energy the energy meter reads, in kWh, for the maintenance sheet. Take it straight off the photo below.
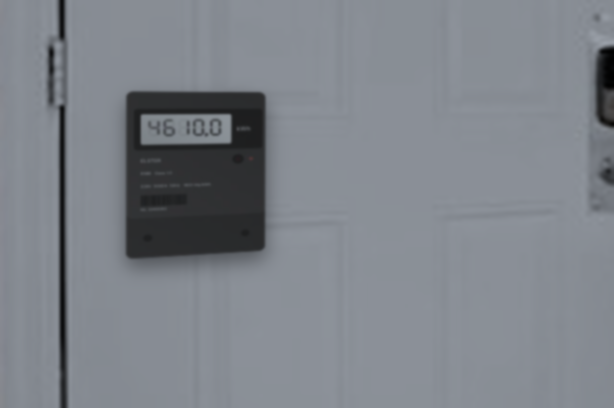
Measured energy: 4610.0 kWh
